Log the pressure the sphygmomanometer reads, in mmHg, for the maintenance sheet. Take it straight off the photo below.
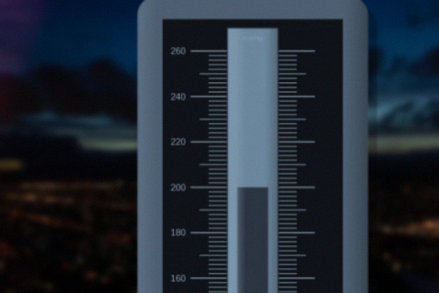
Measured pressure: 200 mmHg
